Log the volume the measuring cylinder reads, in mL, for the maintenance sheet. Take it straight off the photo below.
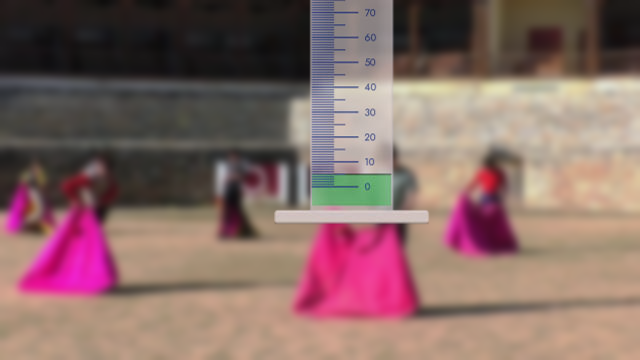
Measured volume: 5 mL
